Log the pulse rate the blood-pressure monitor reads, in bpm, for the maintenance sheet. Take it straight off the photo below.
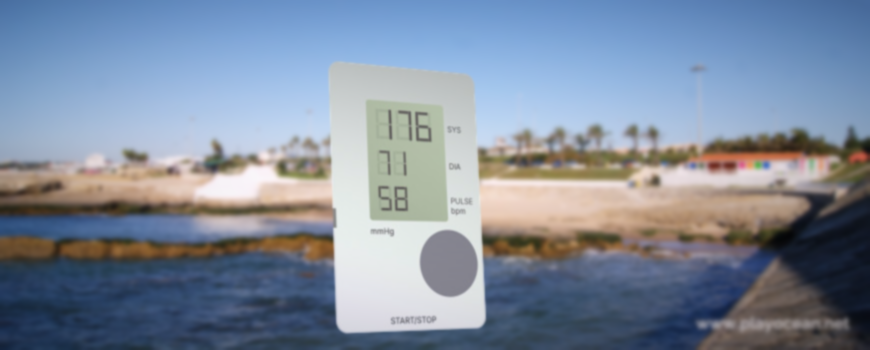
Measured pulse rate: 58 bpm
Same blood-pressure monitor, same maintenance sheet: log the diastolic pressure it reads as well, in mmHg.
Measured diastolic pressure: 71 mmHg
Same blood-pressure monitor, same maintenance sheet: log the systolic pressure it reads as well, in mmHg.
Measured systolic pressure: 176 mmHg
